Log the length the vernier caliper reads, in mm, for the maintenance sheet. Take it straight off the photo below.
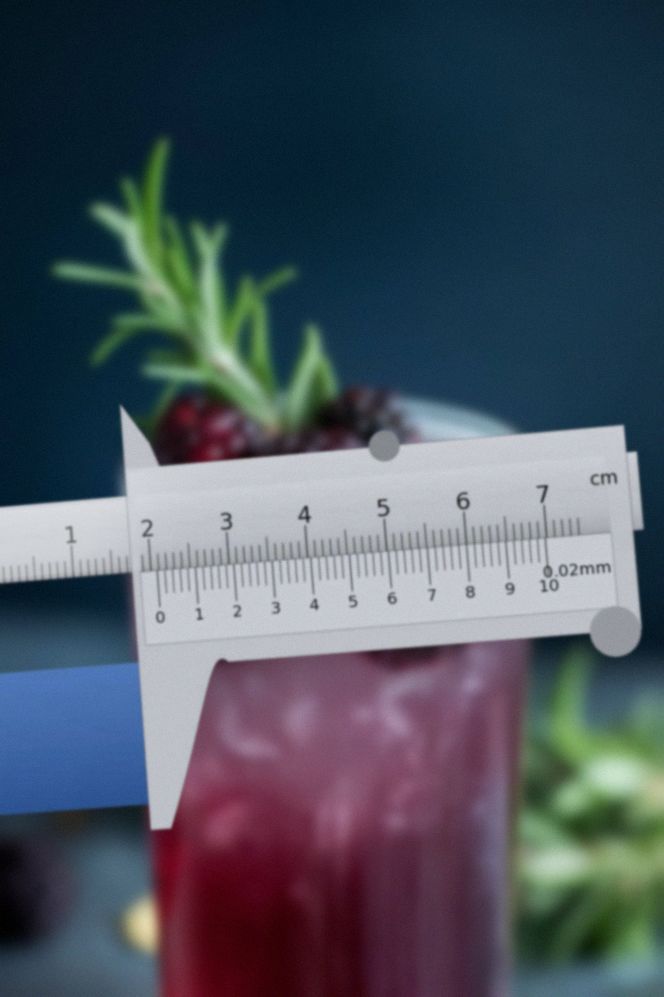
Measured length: 20.8 mm
